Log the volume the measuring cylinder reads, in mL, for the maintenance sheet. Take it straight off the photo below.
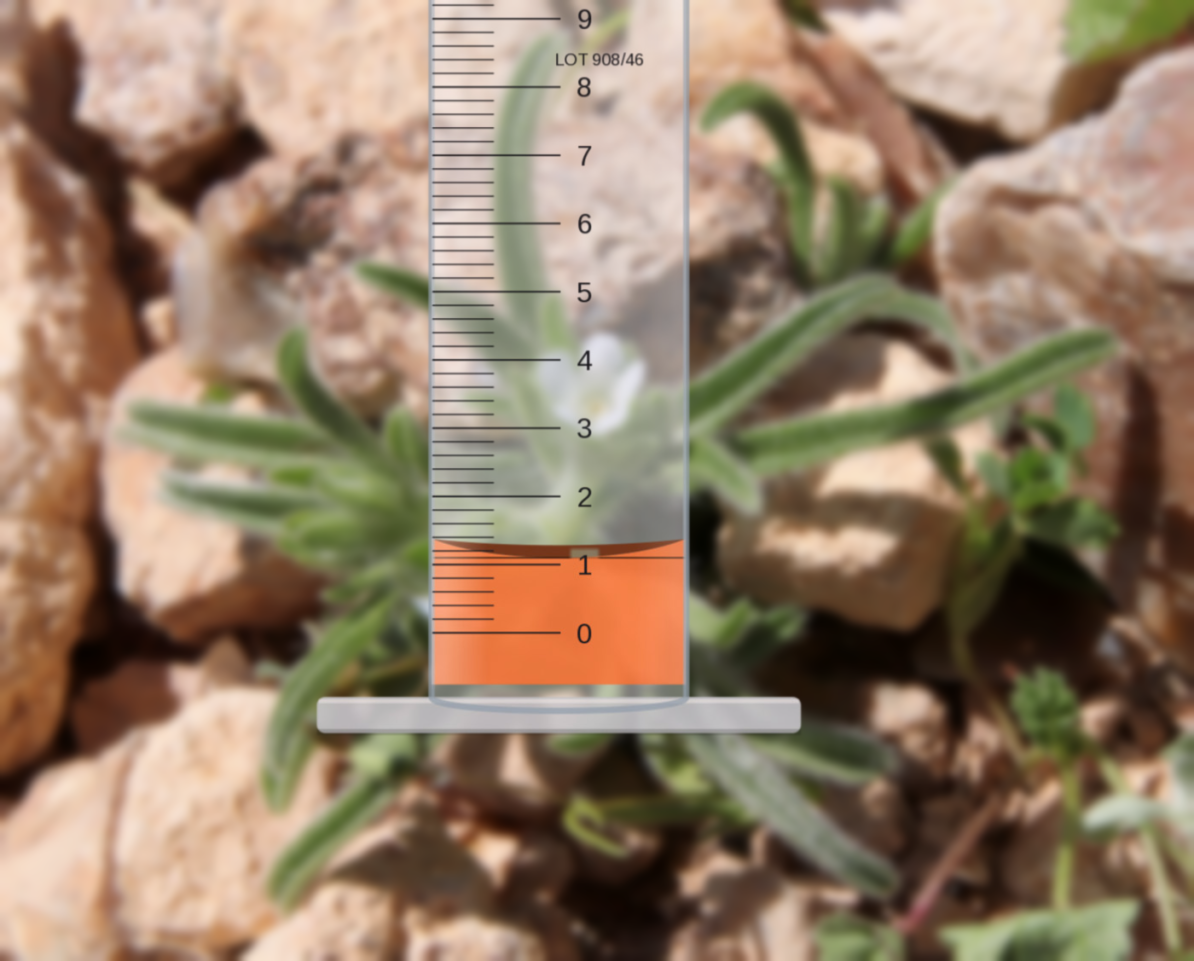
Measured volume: 1.1 mL
